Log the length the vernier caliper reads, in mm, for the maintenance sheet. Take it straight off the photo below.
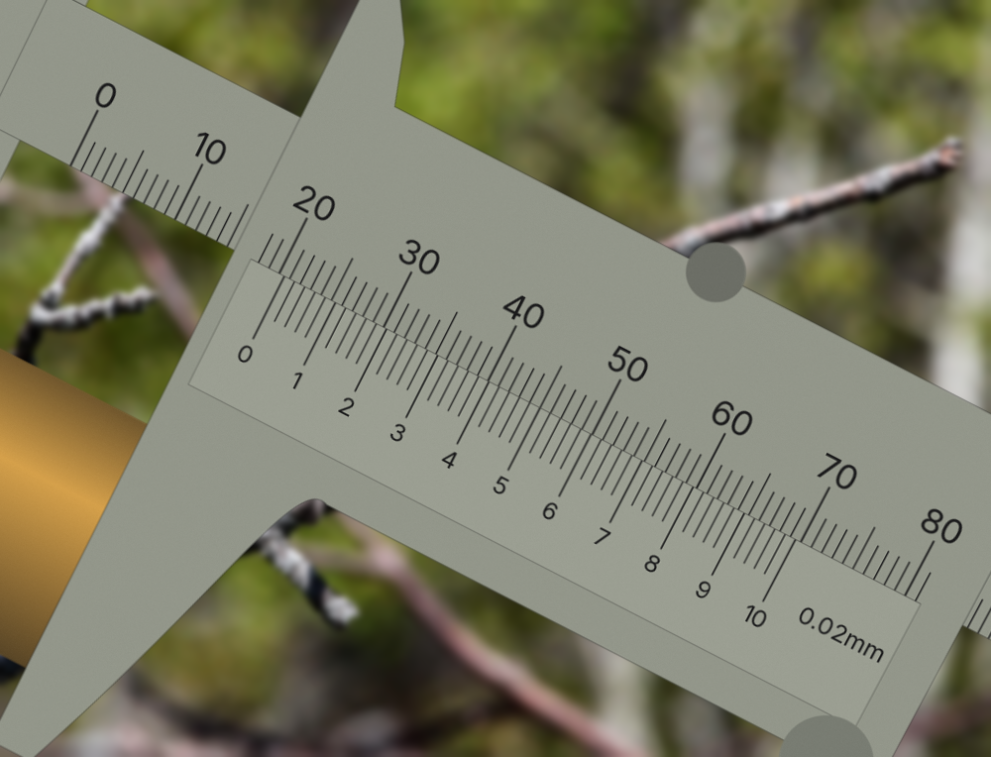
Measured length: 20.5 mm
